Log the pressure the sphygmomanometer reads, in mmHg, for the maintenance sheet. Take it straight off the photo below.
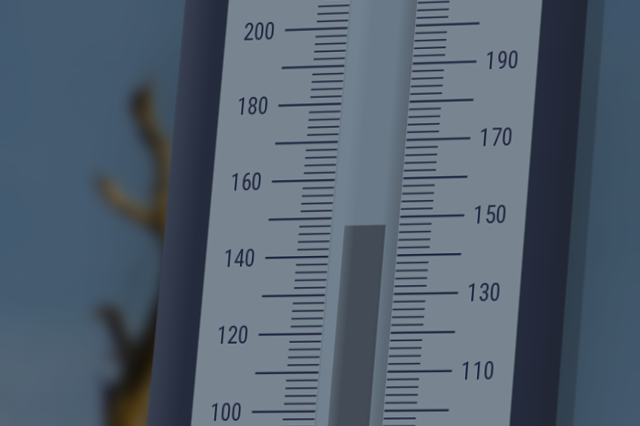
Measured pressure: 148 mmHg
